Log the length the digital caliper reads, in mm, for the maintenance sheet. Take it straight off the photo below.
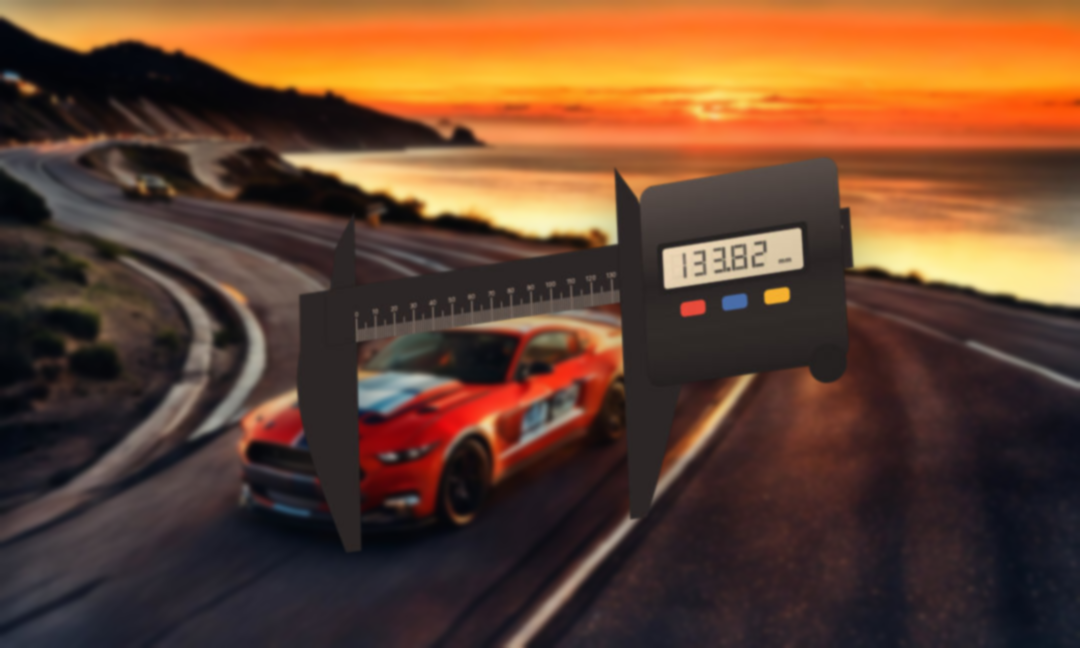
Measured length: 133.82 mm
